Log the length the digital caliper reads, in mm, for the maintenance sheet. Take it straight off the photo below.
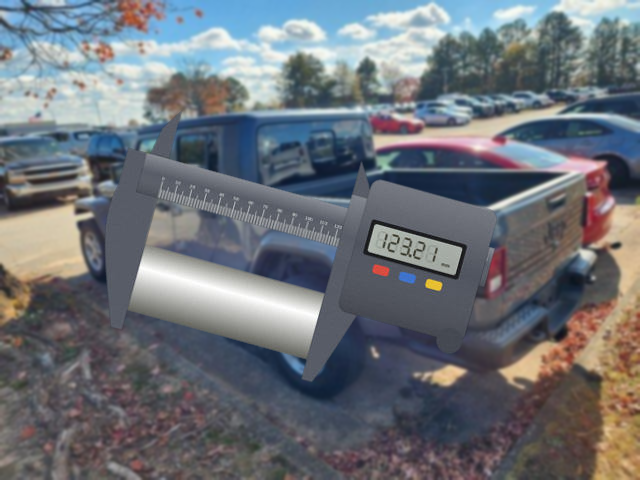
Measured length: 123.21 mm
